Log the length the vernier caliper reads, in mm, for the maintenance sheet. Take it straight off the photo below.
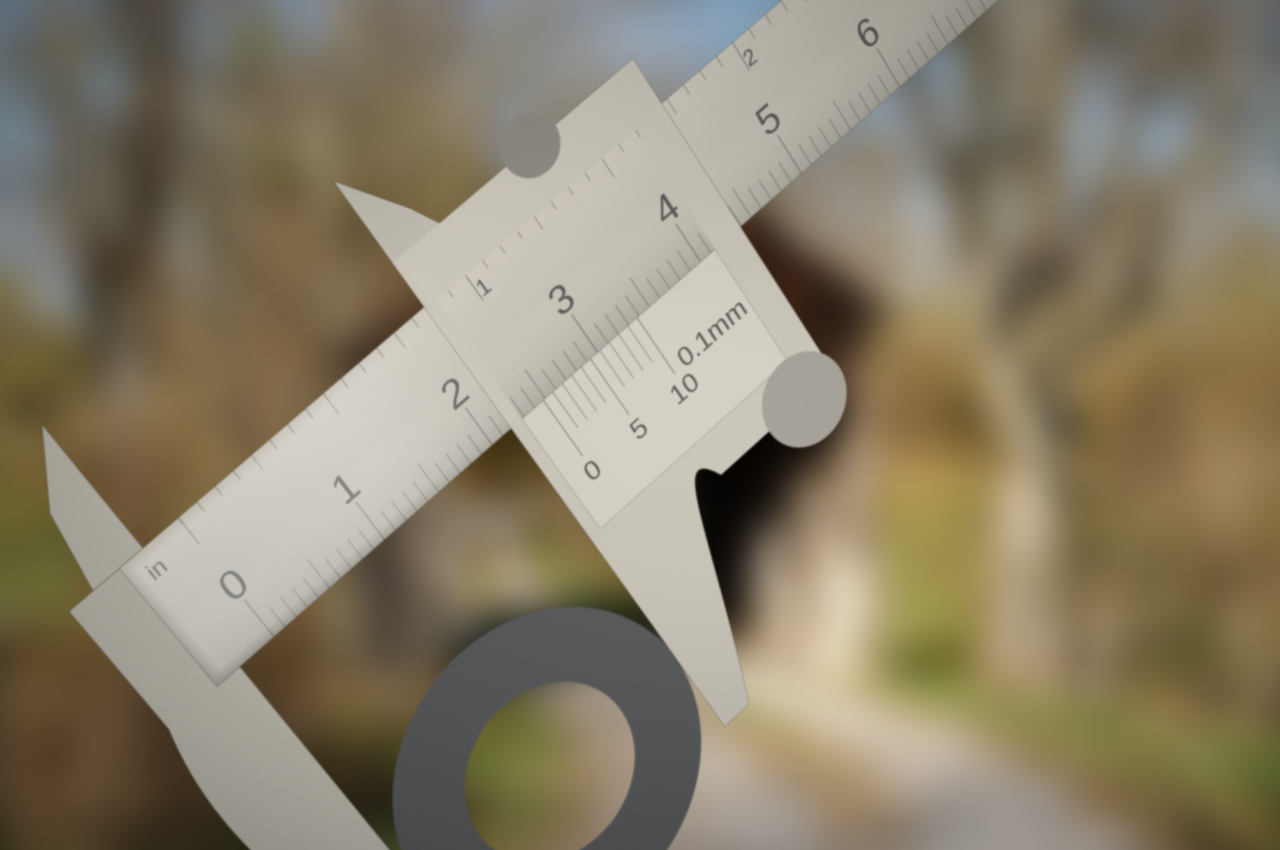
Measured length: 24.8 mm
